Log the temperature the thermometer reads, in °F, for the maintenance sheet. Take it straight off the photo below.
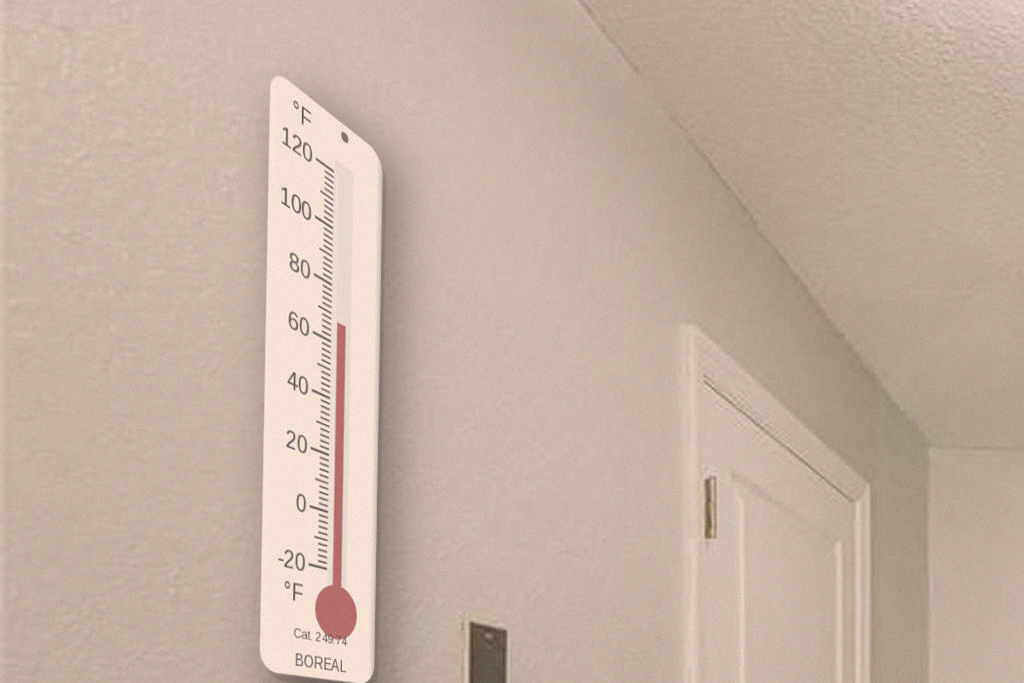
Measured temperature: 68 °F
